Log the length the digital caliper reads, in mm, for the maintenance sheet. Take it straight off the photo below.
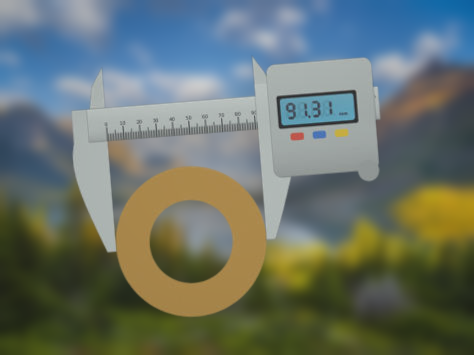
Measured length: 91.31 mm
